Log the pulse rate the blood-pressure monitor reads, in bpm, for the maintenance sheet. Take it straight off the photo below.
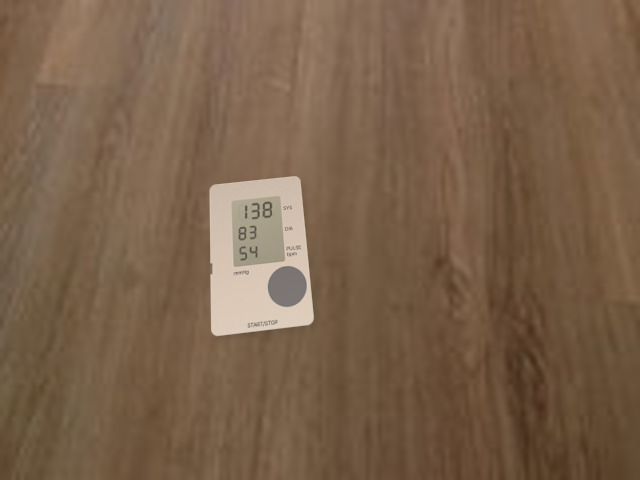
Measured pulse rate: 54 bpm
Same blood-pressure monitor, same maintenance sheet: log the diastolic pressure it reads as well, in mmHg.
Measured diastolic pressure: 83 mmHg
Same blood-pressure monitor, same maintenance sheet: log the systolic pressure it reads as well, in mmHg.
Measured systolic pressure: 138 mmHg
